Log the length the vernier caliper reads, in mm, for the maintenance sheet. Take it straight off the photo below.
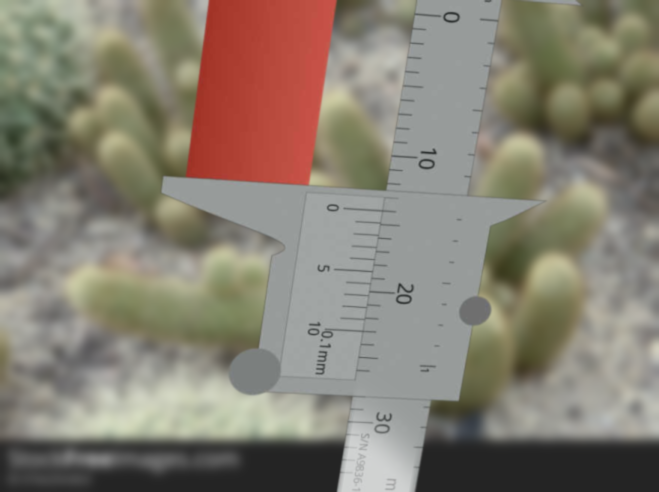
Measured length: 14.0 mm
